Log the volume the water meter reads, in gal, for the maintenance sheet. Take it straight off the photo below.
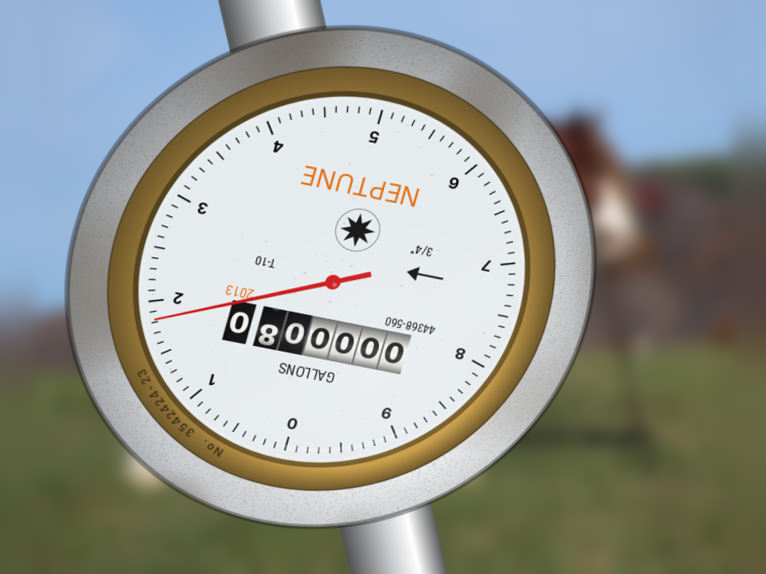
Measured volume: 81.8 gal
